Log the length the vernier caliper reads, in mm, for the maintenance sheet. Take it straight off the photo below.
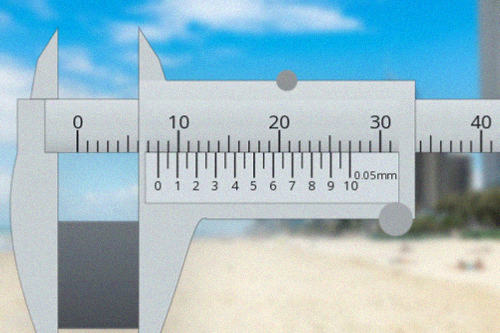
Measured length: 8.0 mm
